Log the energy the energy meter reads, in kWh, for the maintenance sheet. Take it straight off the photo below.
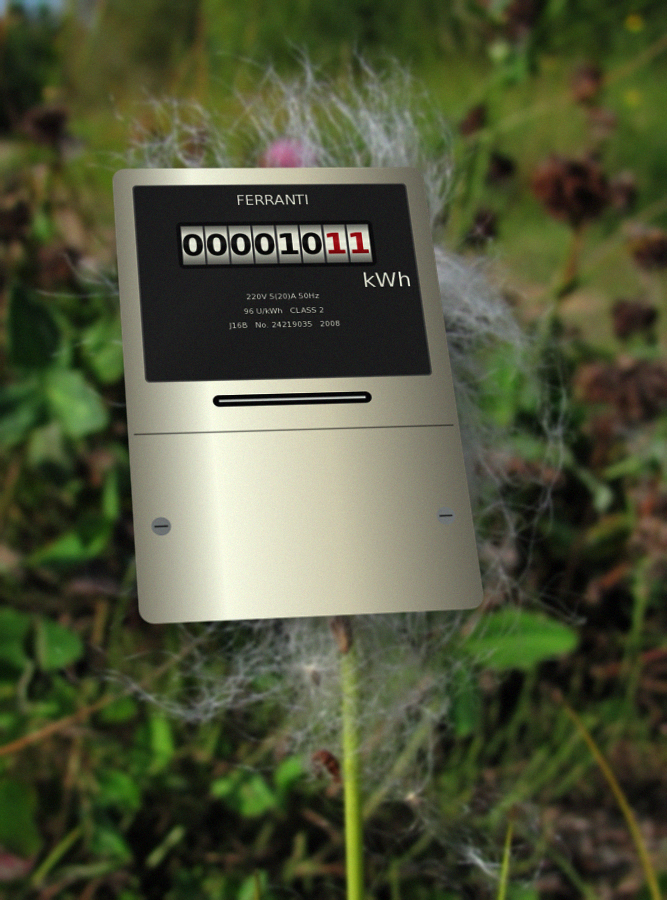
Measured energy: 10.11 kWh
